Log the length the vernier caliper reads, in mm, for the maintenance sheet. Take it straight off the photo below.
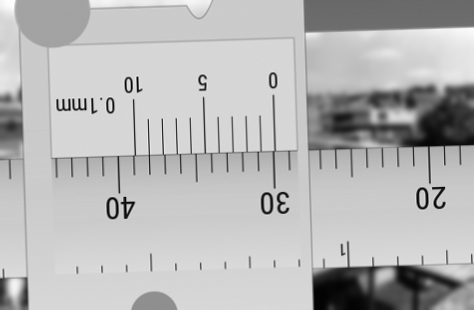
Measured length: 29.9 mm
